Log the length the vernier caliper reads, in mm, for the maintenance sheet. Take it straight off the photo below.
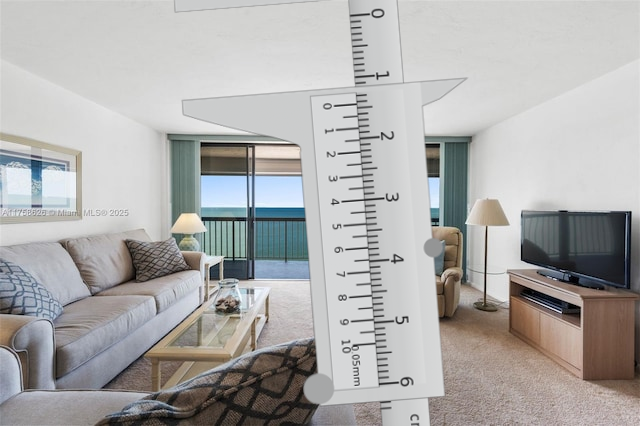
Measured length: 14.4 mm
